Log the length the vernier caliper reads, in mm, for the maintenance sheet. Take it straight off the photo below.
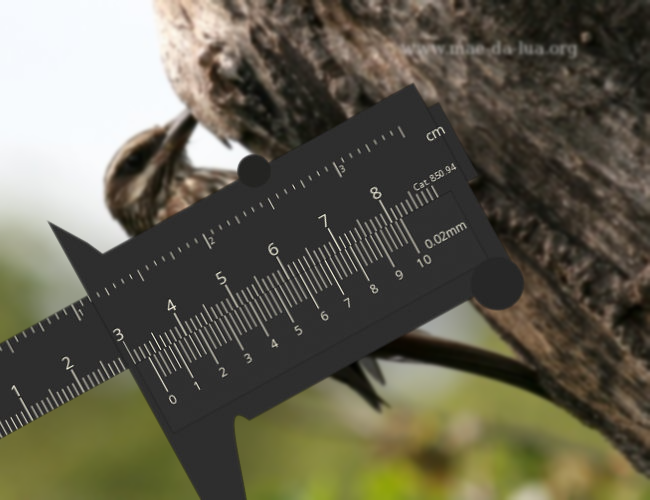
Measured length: 32.6 mm
